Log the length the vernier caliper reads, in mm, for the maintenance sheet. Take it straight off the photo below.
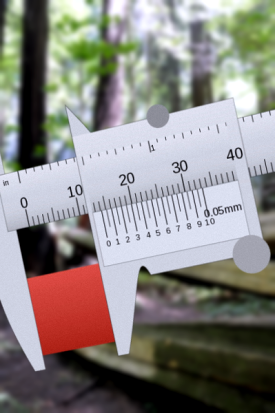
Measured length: 14.2 mm
